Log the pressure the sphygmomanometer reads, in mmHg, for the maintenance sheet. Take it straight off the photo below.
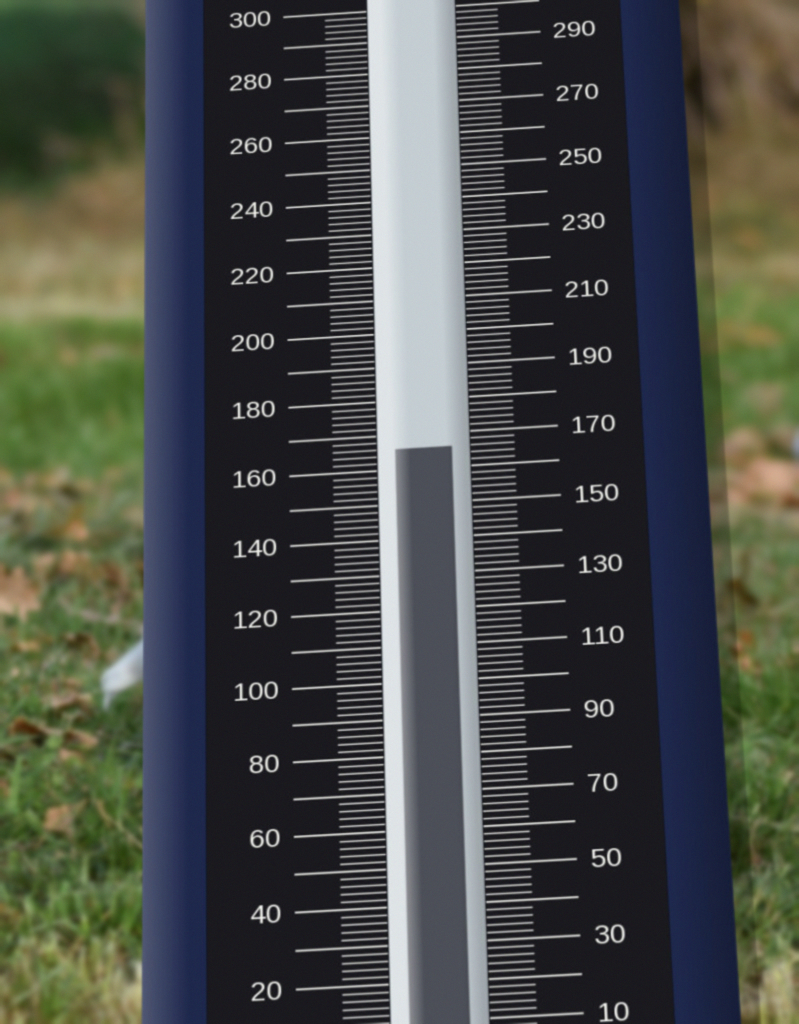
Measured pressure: 166 mmHg
